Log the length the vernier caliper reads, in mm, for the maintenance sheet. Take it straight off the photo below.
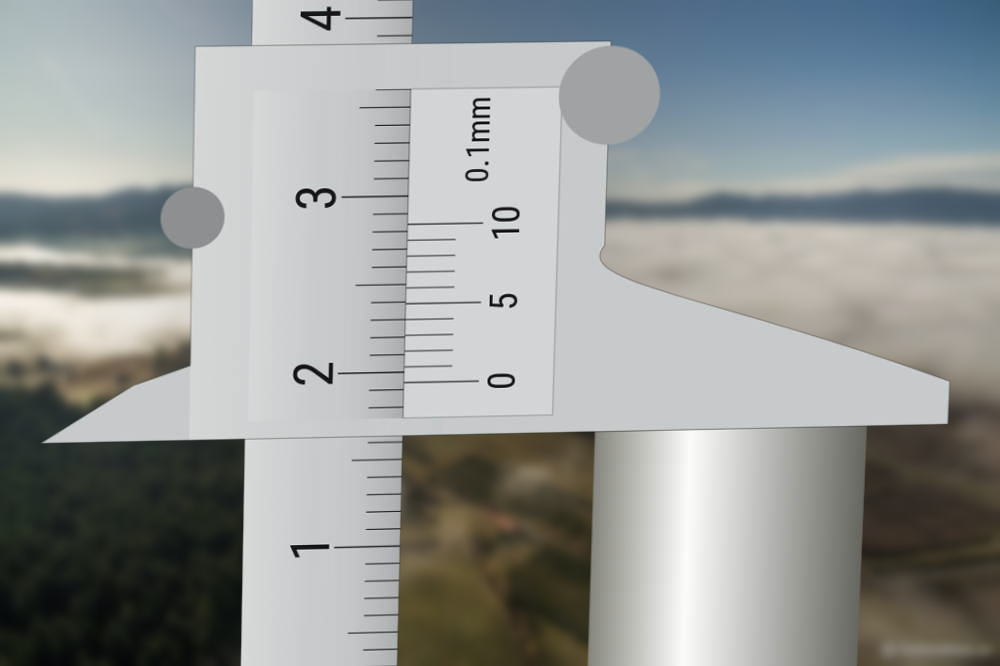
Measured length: 19.4 mm
